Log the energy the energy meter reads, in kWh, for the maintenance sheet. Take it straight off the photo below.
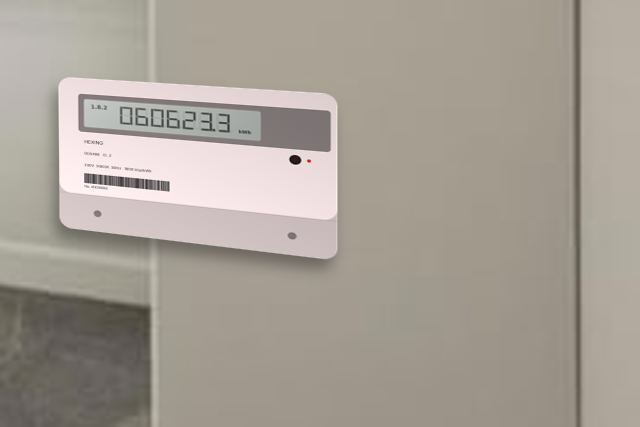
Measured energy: 60623.3 kWh
